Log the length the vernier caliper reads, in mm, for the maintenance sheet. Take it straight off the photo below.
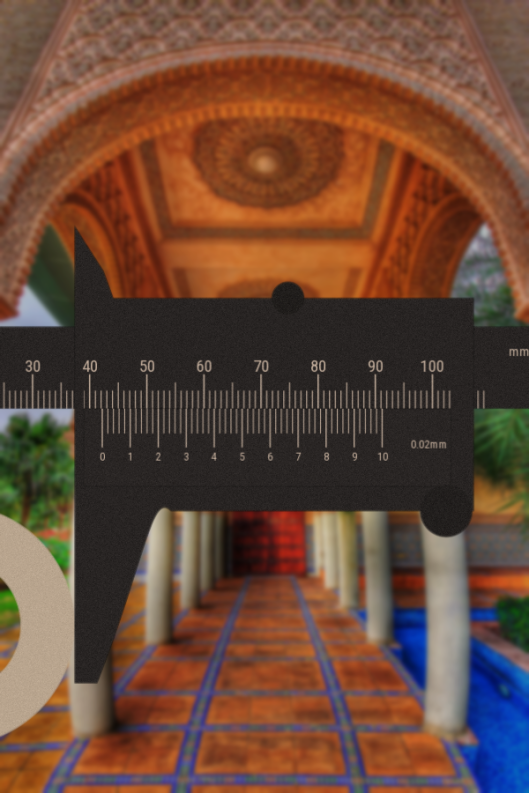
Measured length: 42.2 mm
